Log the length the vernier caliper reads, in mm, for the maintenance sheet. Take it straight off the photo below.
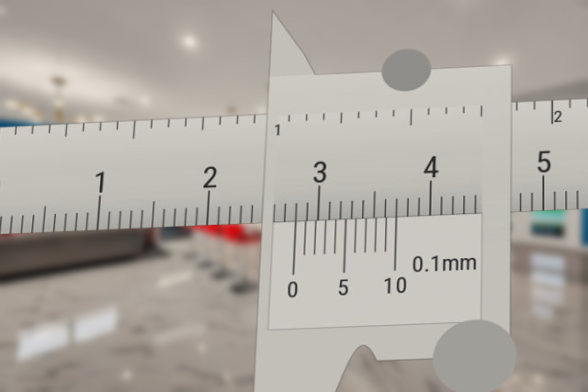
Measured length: 28.0 mm
